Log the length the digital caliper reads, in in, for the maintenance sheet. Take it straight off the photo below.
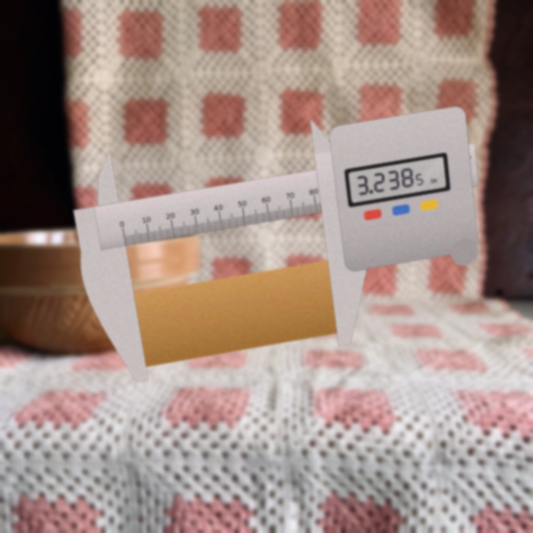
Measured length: 3.2385 in
